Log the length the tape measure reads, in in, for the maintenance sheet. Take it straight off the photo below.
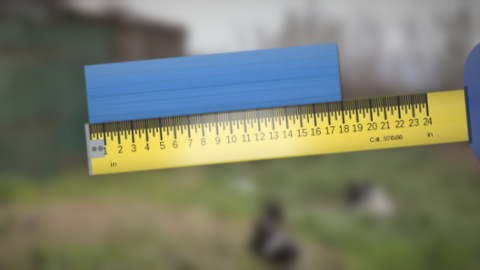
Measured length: 18 in
